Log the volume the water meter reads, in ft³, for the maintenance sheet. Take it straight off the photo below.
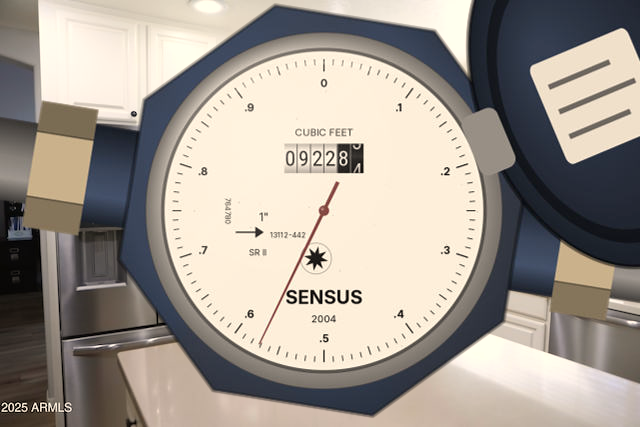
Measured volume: 92283.57 ft³
